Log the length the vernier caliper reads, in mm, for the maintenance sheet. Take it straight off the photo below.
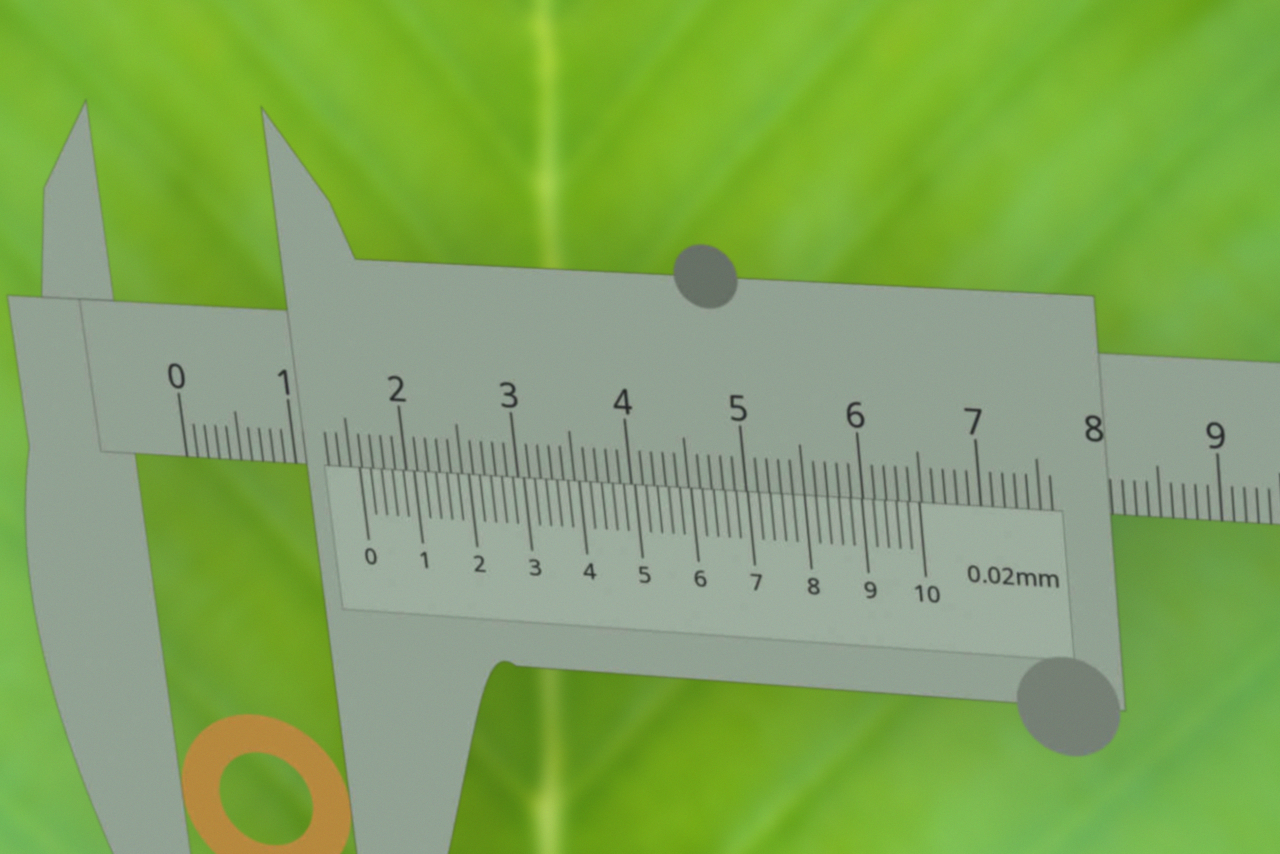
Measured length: 15.8 mm
